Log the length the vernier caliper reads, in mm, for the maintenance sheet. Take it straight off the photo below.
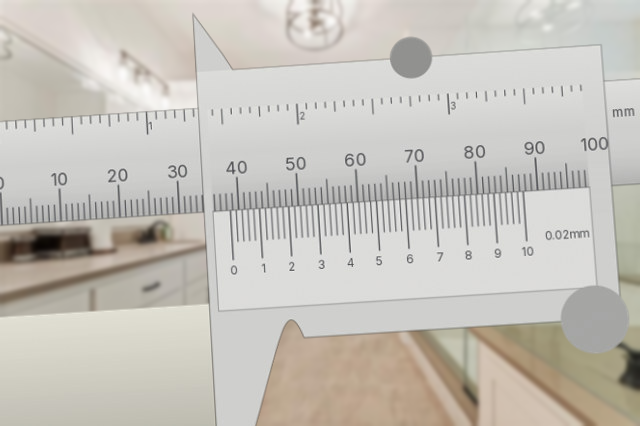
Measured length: 38.6 mm
